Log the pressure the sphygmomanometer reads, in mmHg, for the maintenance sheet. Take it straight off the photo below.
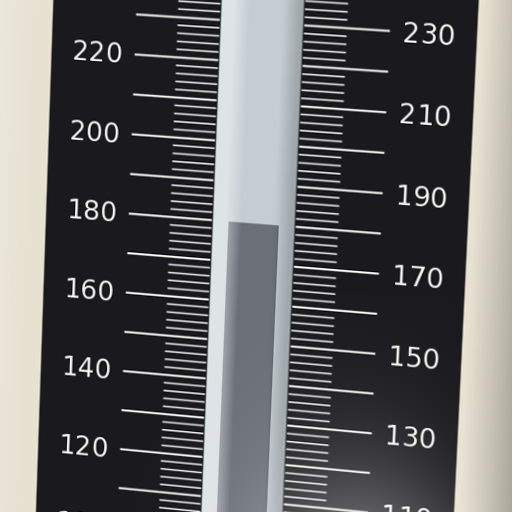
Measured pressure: 180 mmHg
